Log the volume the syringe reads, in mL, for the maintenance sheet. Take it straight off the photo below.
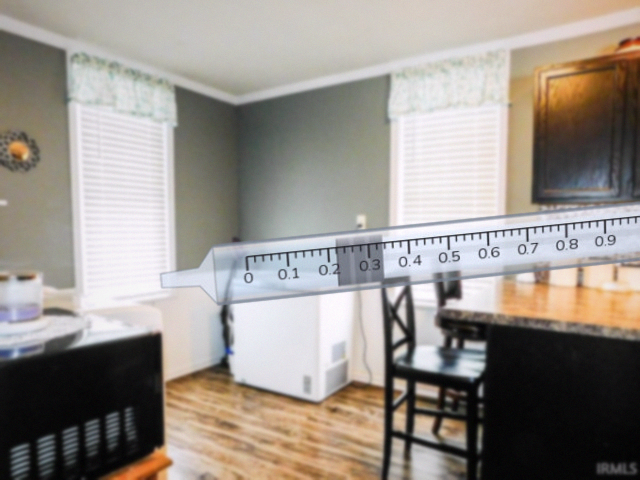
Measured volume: 0.22 mL
